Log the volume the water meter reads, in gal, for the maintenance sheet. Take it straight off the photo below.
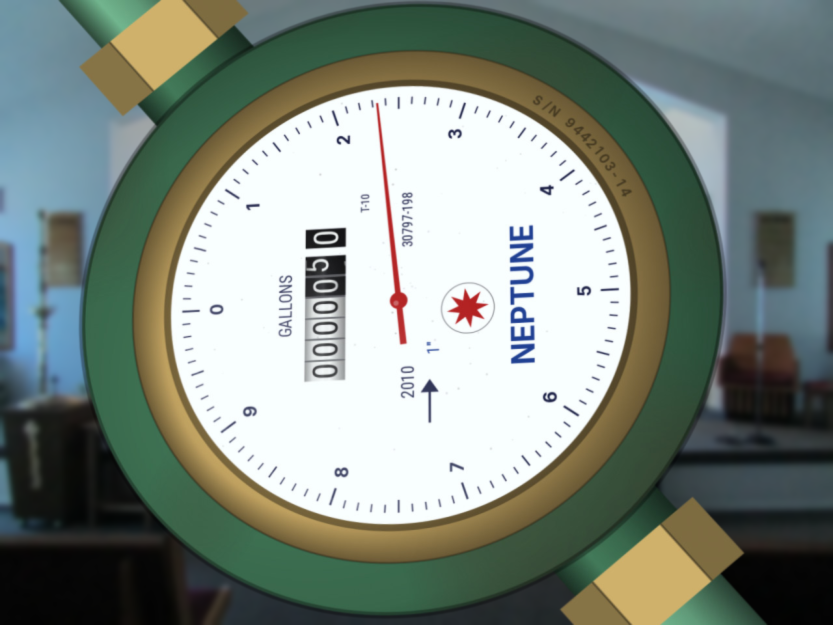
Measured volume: 52.3 gal
